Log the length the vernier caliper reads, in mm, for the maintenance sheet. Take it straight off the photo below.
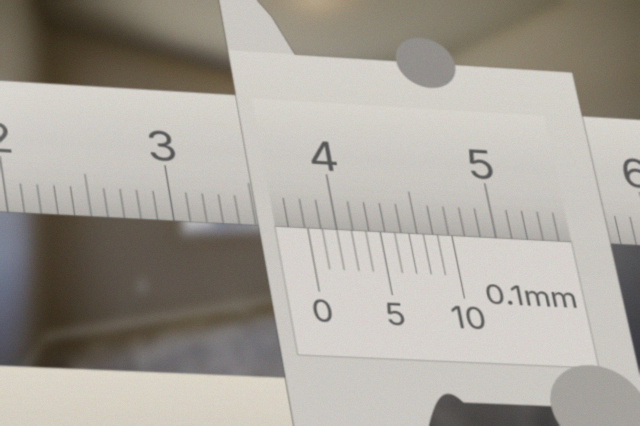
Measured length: 38.2 mm
